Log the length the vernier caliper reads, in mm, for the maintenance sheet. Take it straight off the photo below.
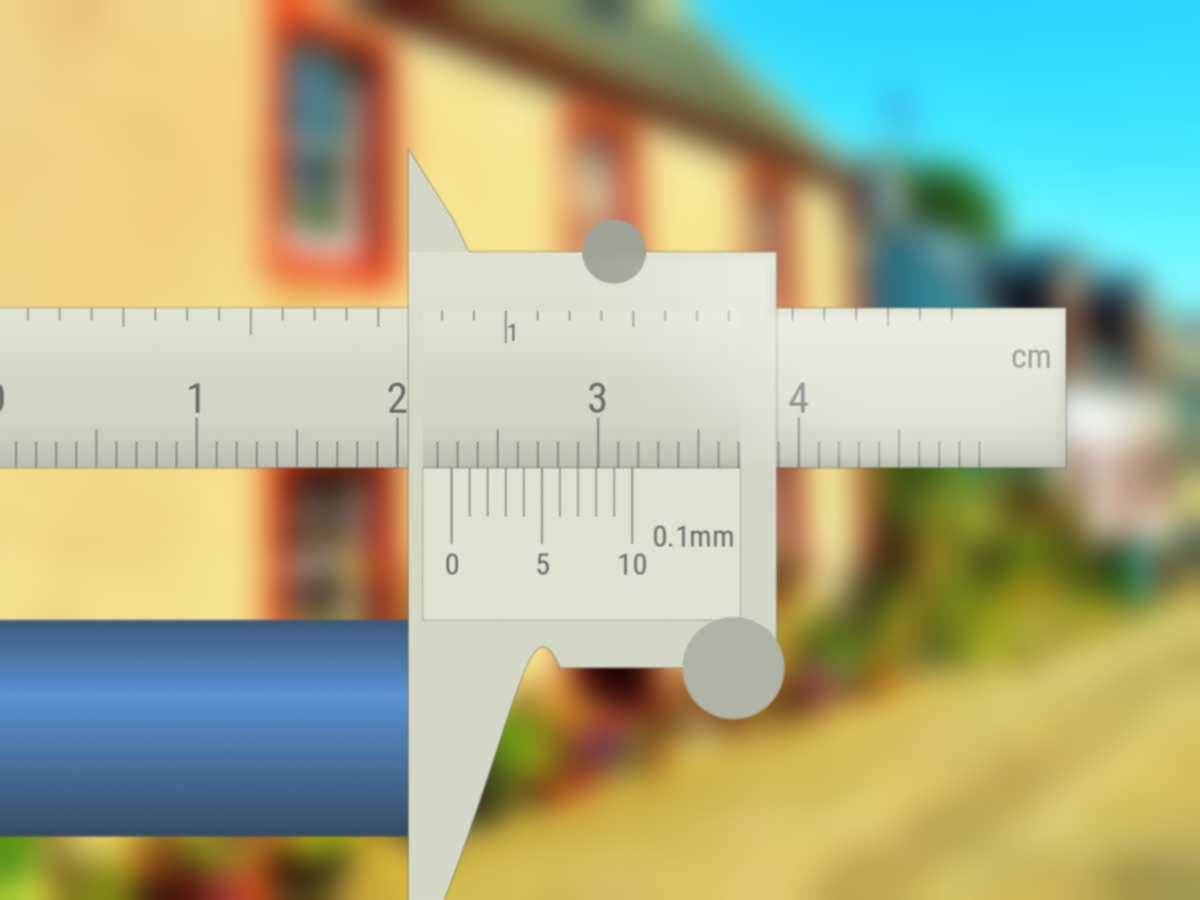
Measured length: 22.7 mm
